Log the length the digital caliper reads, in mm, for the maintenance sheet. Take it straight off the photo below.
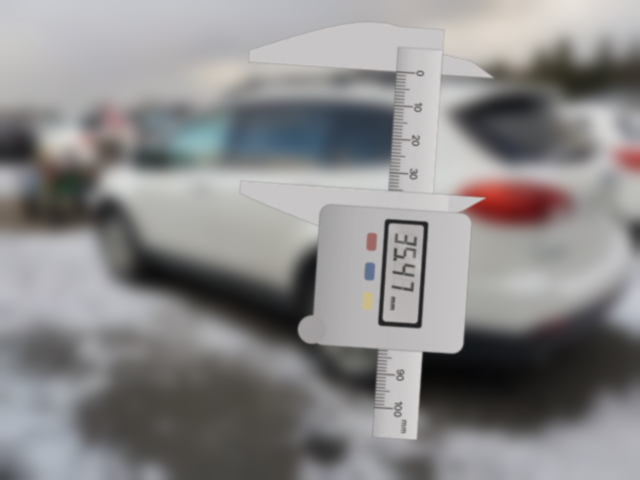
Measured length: 35.47 mm
